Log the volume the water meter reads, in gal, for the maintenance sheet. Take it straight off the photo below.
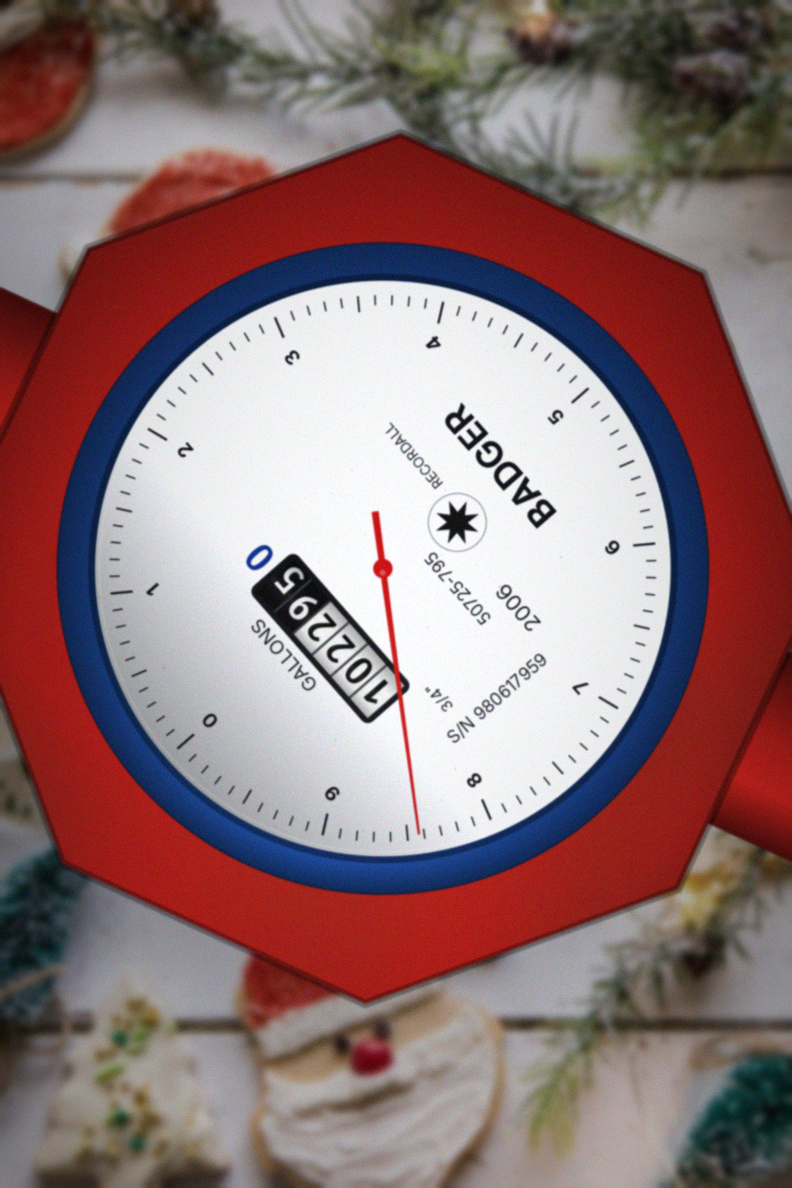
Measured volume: 1022948.4 gal
